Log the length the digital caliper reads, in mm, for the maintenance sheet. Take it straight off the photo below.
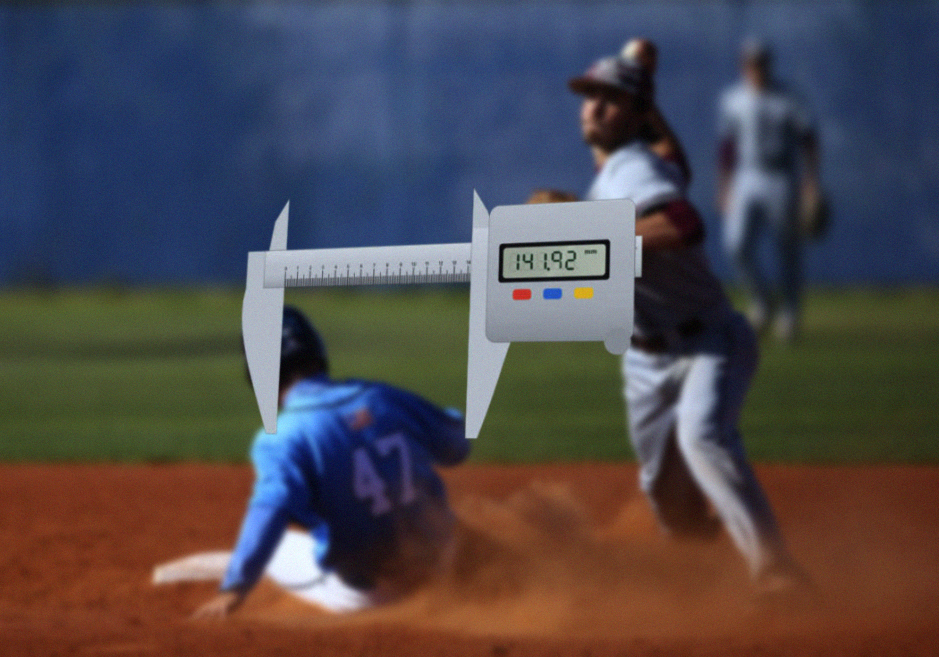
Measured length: 141.92 mm
